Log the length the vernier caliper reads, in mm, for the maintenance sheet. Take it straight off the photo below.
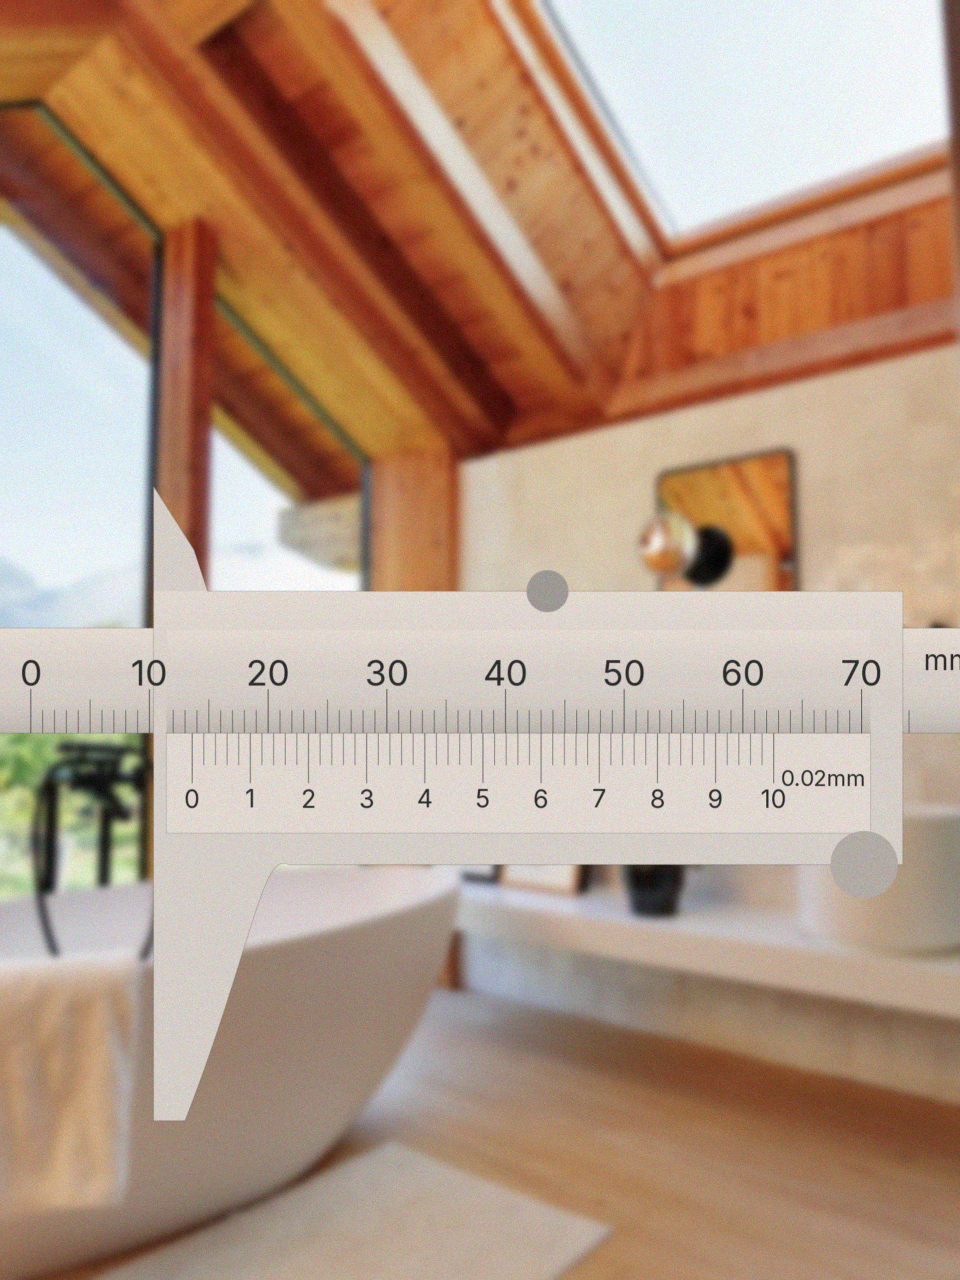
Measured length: 13.6 mm
